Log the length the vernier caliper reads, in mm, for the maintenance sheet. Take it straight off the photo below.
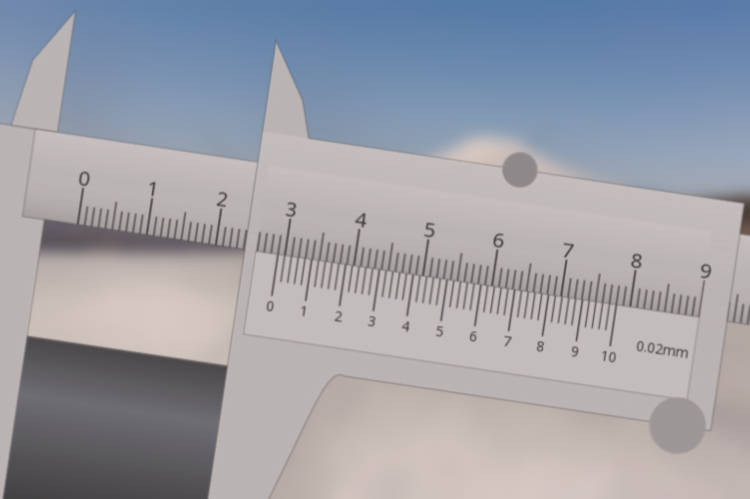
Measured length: 29.0 mm
